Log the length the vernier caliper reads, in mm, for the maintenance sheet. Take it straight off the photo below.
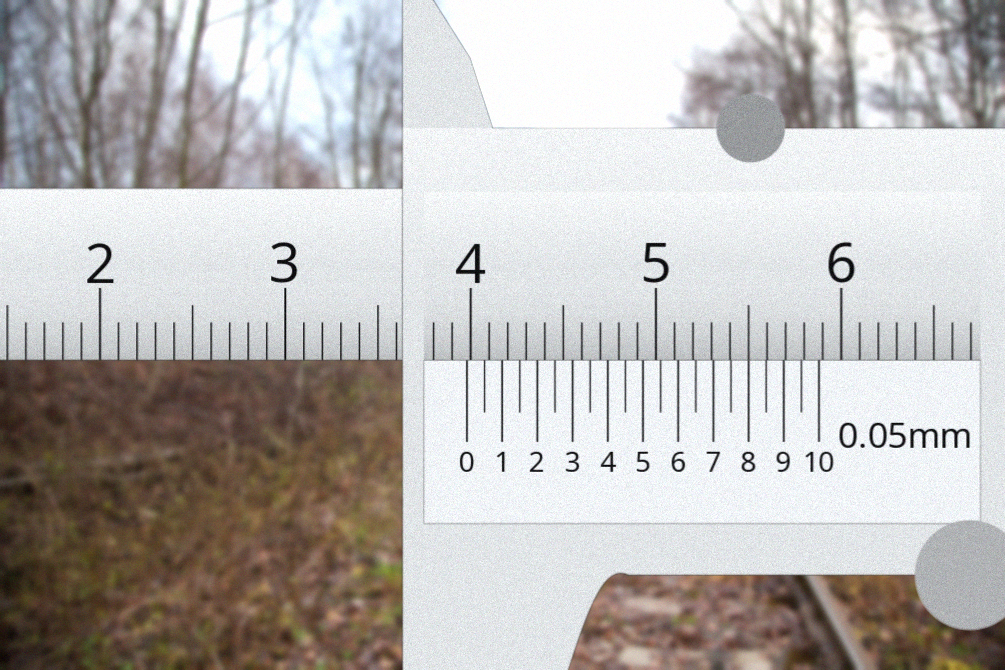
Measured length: 39.8 mm
